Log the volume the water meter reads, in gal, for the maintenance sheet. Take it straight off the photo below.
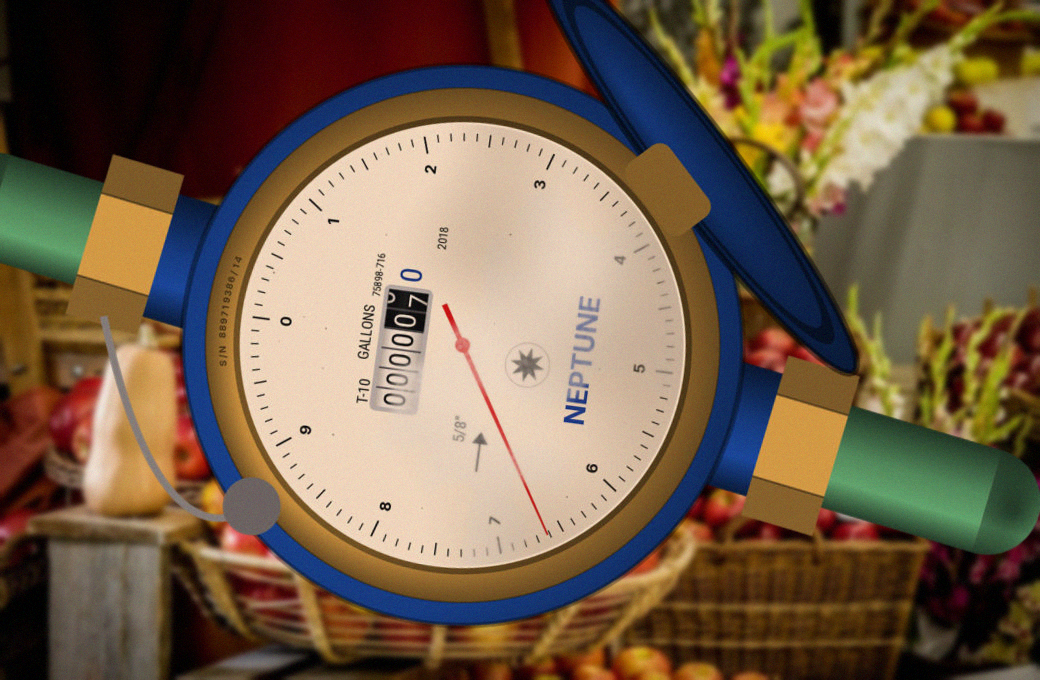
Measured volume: 66.6 gal
